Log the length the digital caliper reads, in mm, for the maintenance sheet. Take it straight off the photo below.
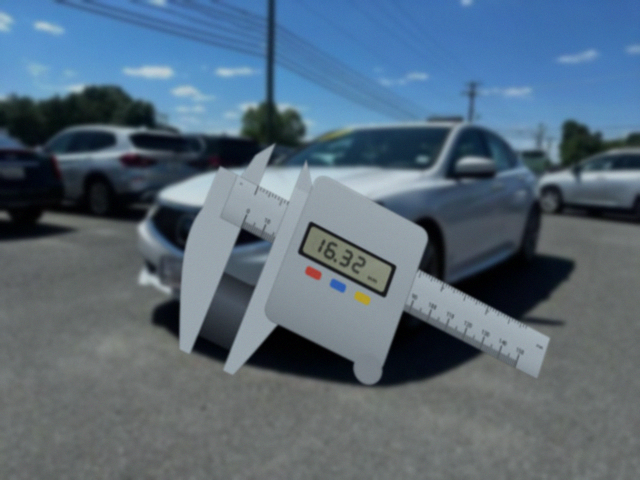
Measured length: 16.32 mm
